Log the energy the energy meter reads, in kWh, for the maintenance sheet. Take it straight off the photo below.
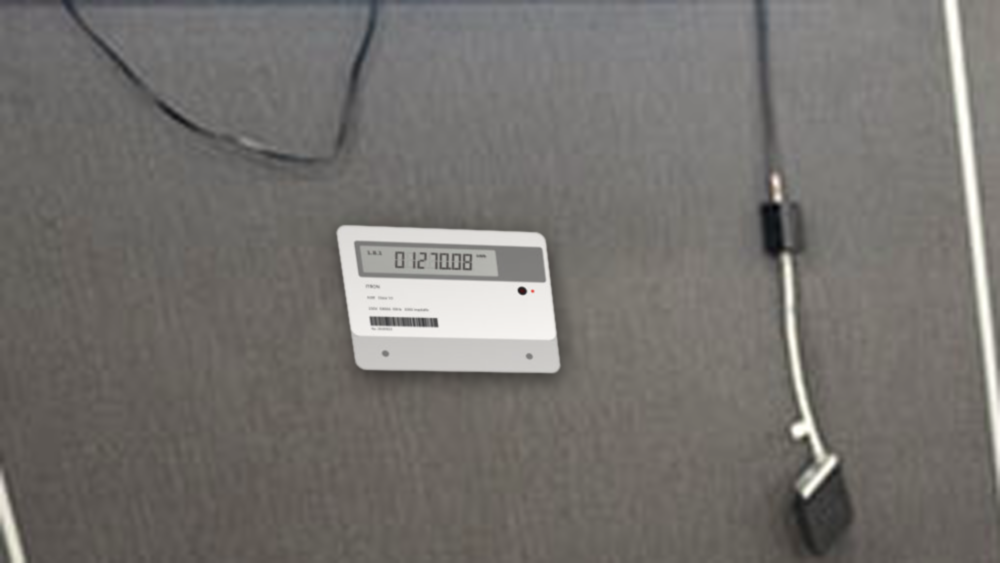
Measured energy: 1270.08 kWh
